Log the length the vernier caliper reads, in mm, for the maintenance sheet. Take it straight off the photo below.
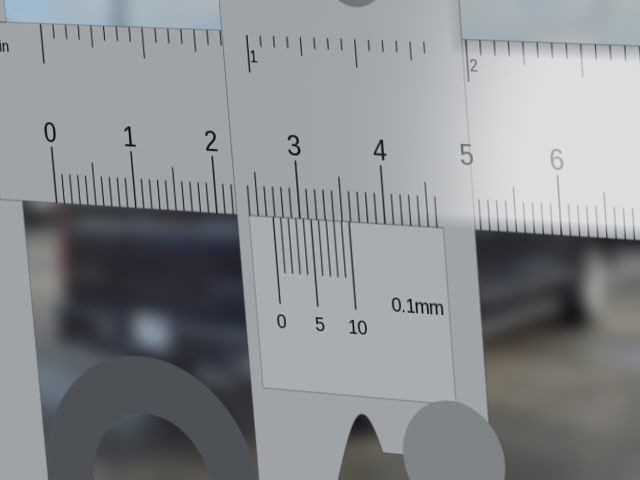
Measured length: 26.8 mm
